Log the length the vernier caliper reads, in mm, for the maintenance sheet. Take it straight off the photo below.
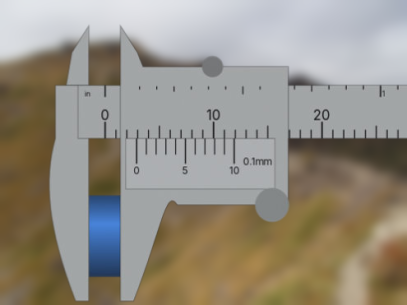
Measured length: 2.9 mm
